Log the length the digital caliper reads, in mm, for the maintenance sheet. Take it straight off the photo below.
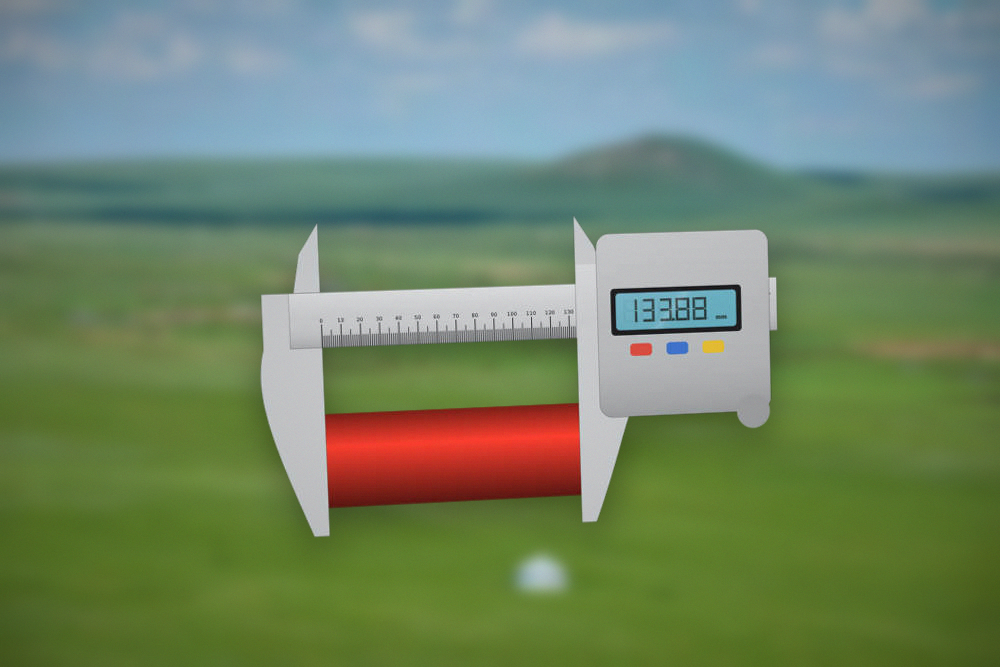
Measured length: 133.88 mm
